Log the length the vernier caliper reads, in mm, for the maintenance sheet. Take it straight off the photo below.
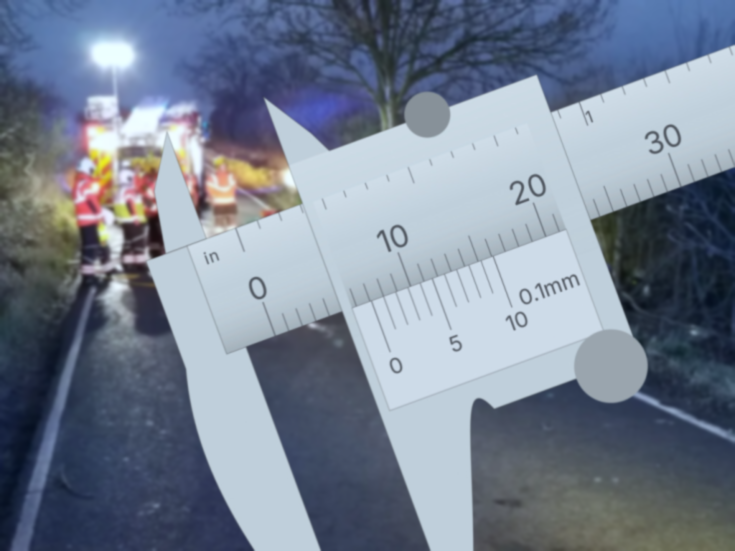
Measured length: 7.1 mm
